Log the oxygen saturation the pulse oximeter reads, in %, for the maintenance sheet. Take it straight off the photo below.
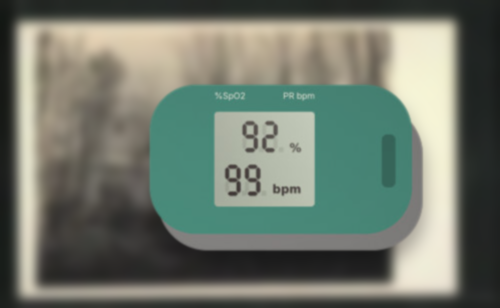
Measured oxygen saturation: 92 %
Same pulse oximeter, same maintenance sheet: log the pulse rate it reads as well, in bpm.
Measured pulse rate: 99 bpm
